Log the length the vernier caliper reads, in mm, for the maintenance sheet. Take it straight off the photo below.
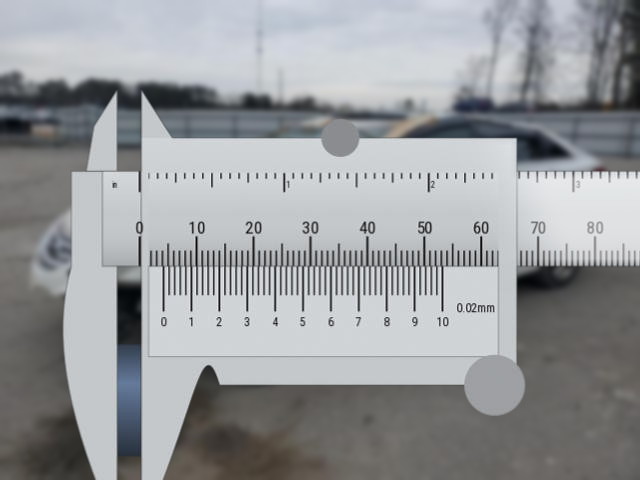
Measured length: 4.2 mm
